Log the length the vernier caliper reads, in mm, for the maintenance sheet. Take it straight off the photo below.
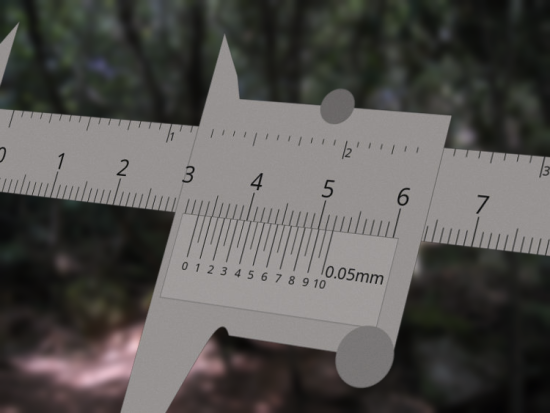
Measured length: 33.0 mm
